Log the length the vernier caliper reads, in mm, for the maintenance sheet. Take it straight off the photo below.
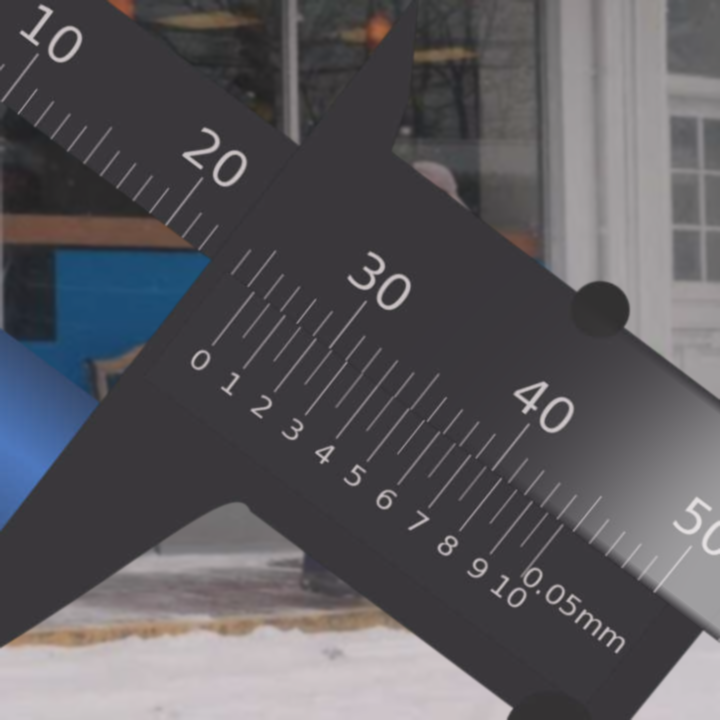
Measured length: 25.4 mm
